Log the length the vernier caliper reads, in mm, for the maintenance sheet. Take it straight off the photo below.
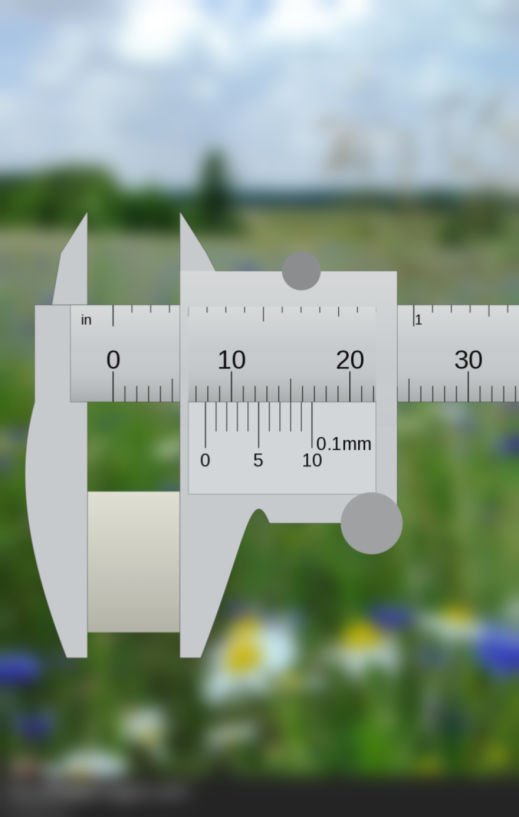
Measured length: 7.8 mm
